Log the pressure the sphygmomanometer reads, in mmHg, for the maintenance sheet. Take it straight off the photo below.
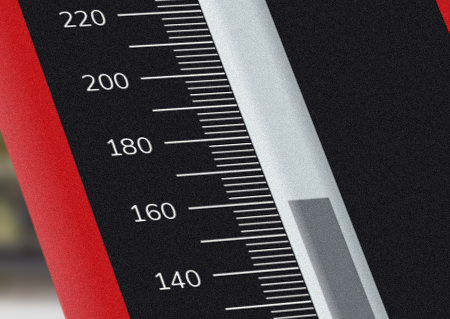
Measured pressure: 160 mmHg
